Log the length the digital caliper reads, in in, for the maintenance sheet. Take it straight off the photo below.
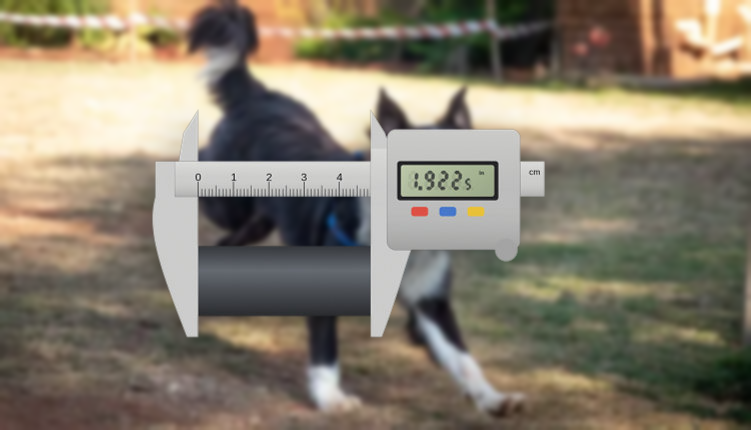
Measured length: 1.9225 in
